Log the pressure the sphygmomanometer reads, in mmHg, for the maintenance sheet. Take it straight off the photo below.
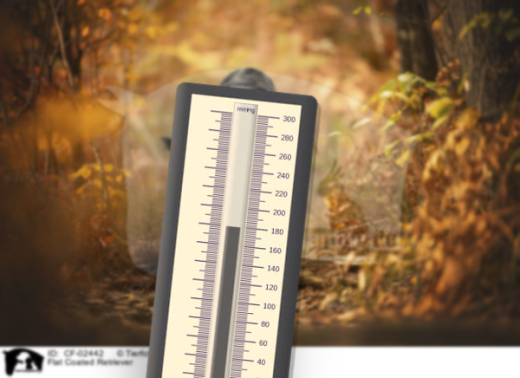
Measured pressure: 180 mmHg
